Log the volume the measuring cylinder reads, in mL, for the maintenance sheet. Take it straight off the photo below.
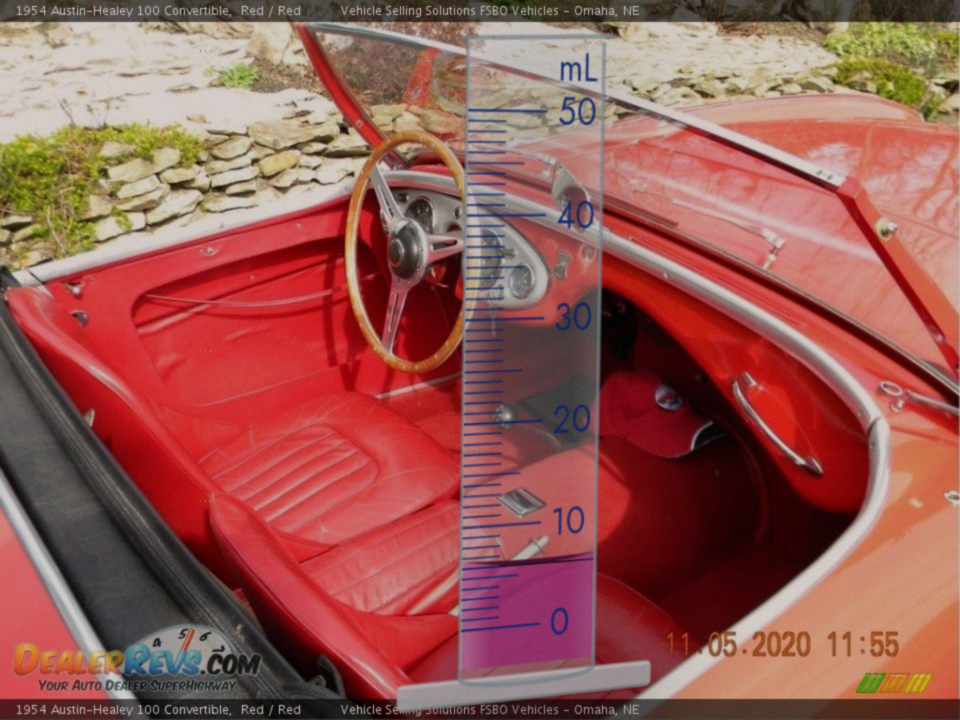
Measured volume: 6 mL
